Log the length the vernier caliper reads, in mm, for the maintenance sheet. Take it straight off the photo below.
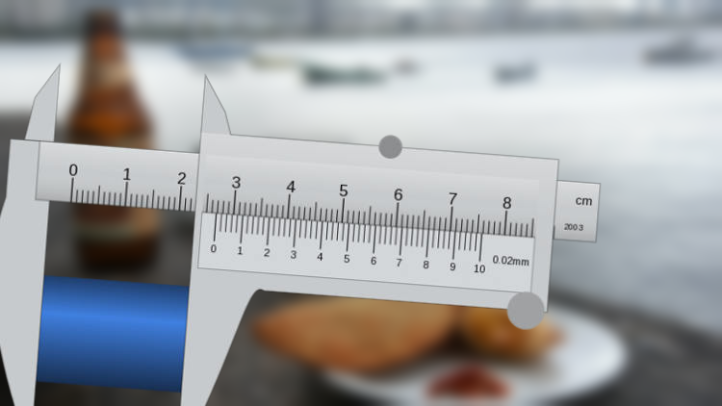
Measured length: 26.8 mm
